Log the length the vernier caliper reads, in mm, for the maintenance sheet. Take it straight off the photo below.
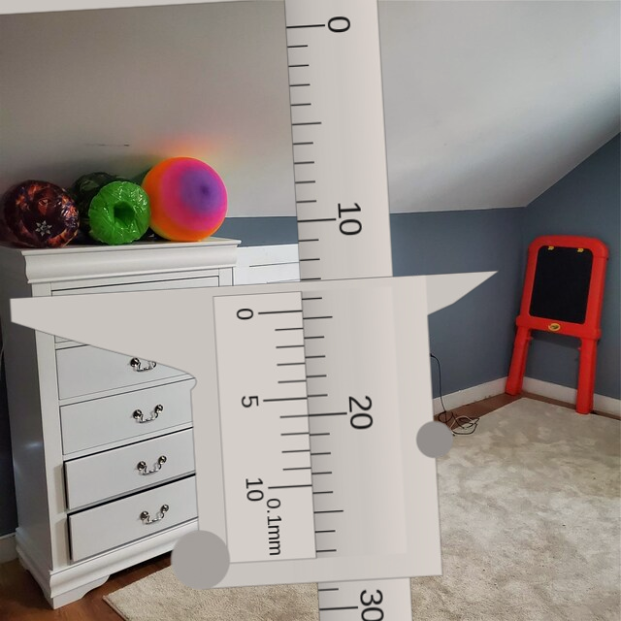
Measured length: 14.6 mm
